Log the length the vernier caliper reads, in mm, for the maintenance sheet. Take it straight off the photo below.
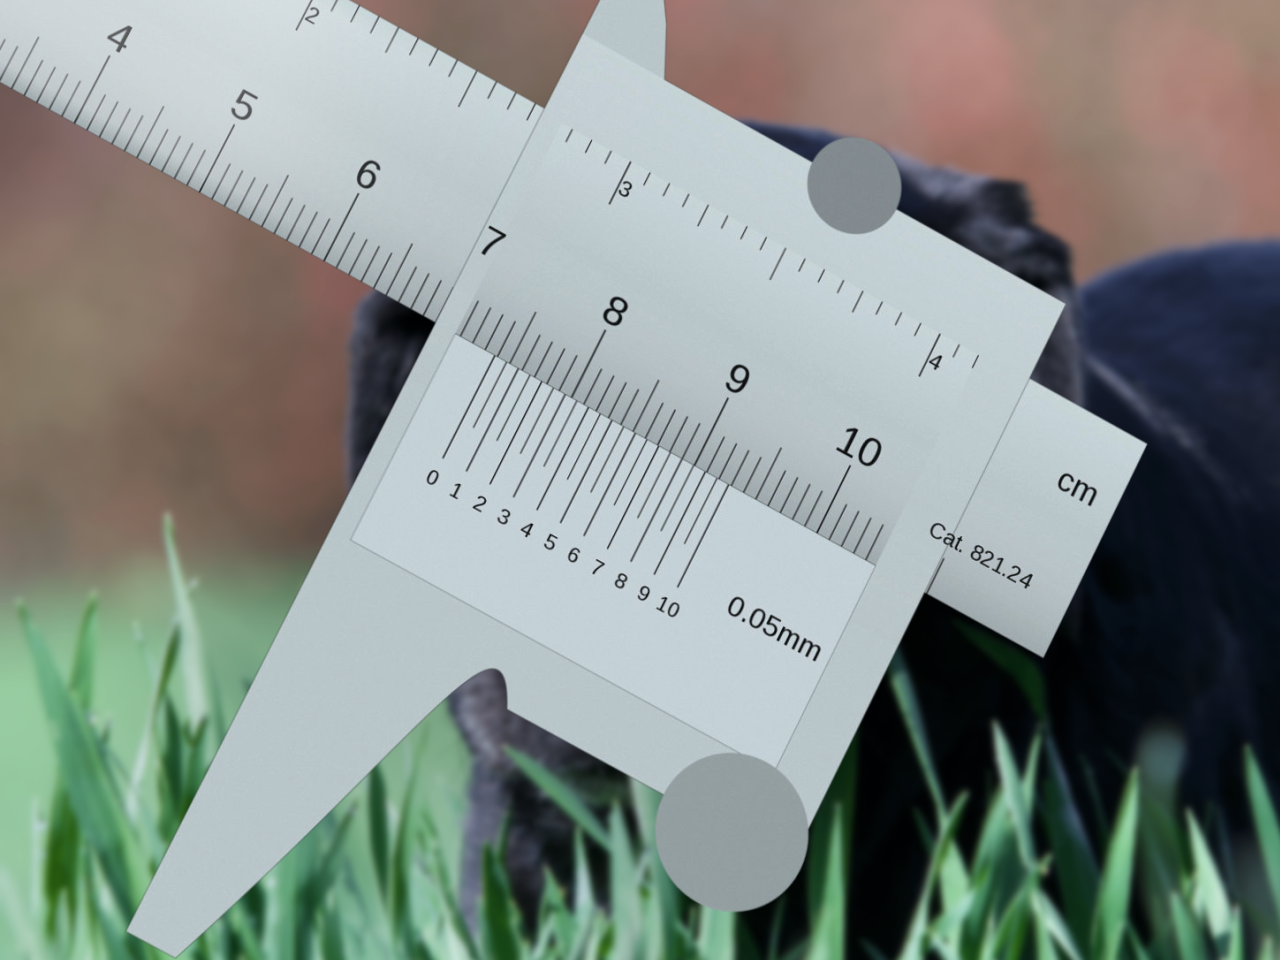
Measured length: 73.8 mm
